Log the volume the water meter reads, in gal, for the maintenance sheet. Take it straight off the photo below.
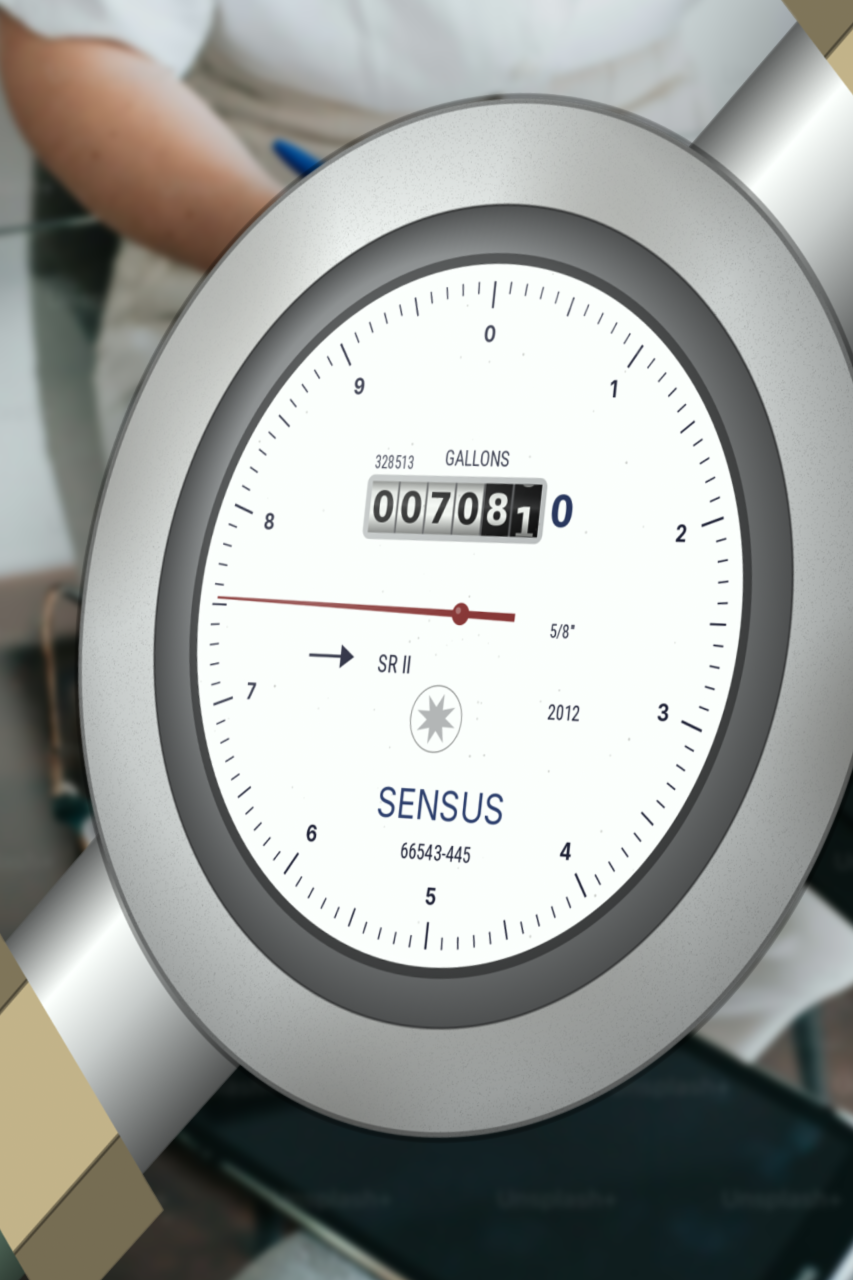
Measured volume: 70807.5 gal
